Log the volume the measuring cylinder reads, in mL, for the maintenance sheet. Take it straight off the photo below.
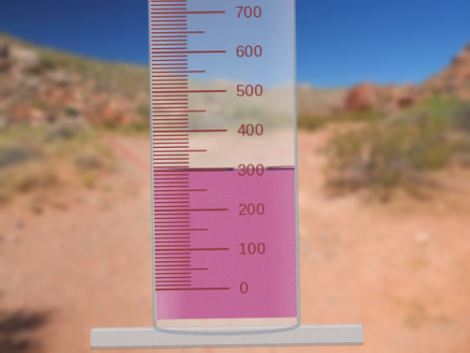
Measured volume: 300 mL
